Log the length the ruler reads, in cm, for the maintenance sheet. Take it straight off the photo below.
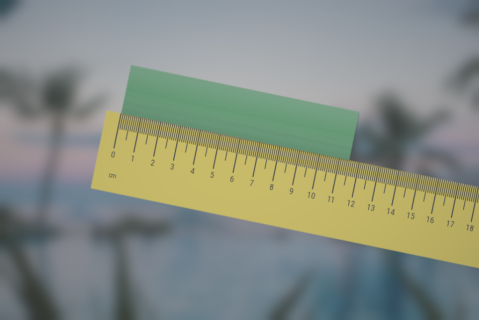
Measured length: 11.5 cm
